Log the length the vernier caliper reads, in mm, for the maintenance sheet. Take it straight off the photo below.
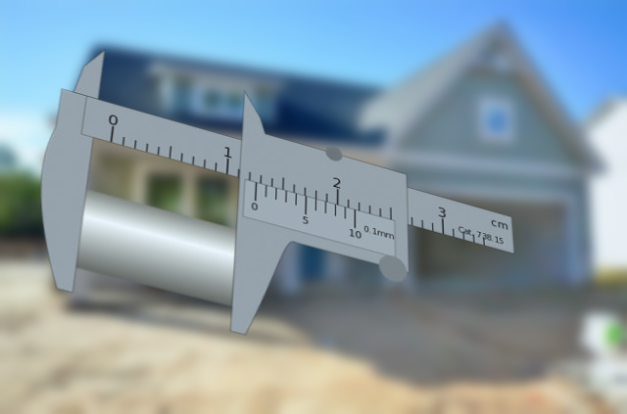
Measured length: 12.6 mm
